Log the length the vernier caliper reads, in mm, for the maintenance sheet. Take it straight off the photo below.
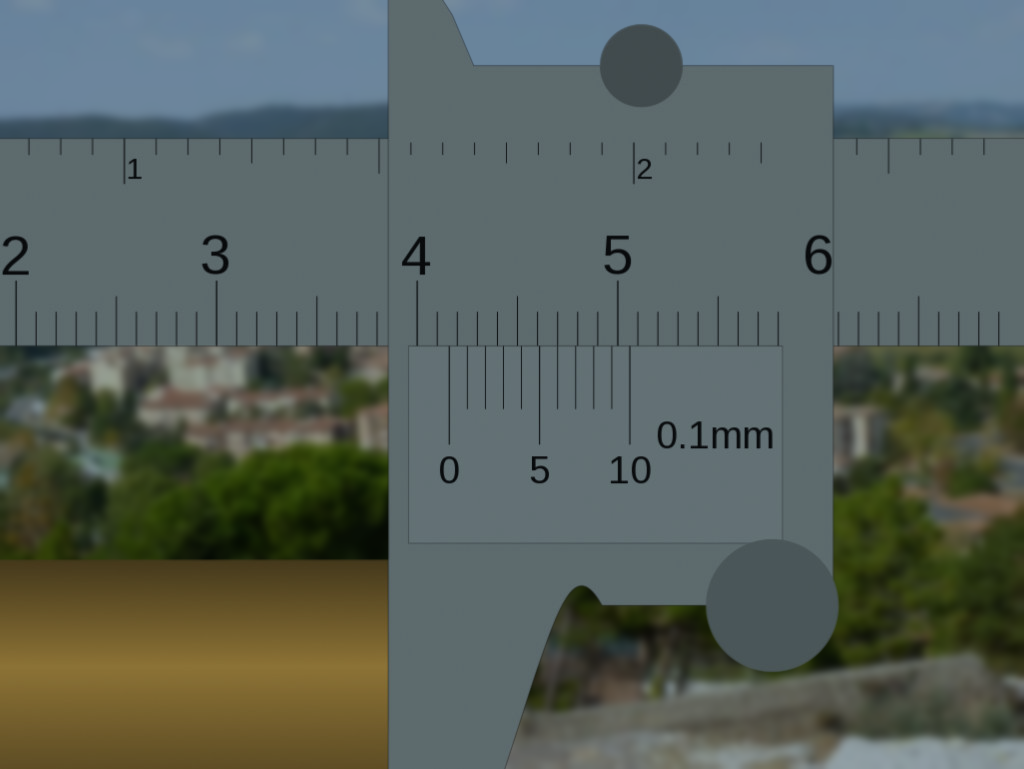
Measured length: 41.6 mm
